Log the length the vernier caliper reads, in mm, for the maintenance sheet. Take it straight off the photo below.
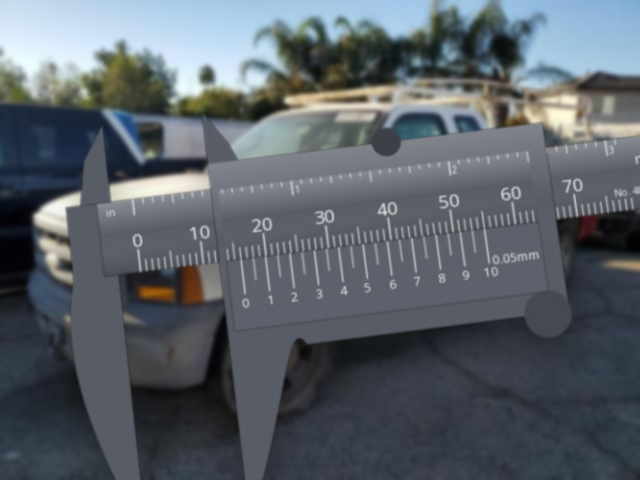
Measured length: 16.0 mm
